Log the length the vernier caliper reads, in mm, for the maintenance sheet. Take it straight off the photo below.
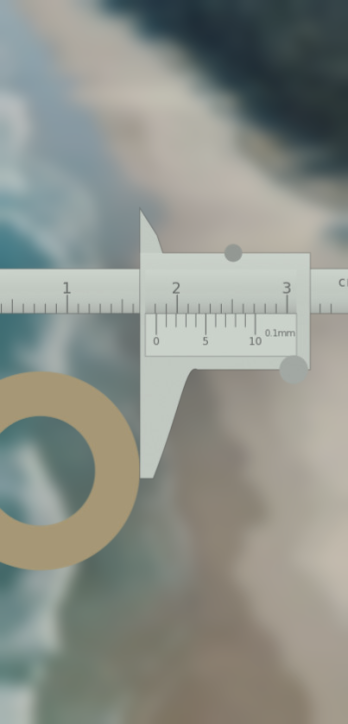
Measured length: 18.1 mm
